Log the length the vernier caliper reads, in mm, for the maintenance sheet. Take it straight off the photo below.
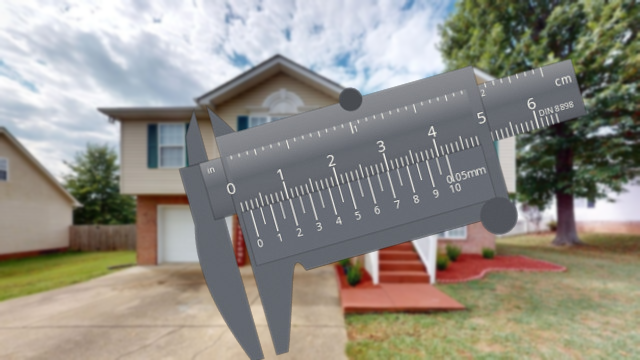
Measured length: 2.5 mm
